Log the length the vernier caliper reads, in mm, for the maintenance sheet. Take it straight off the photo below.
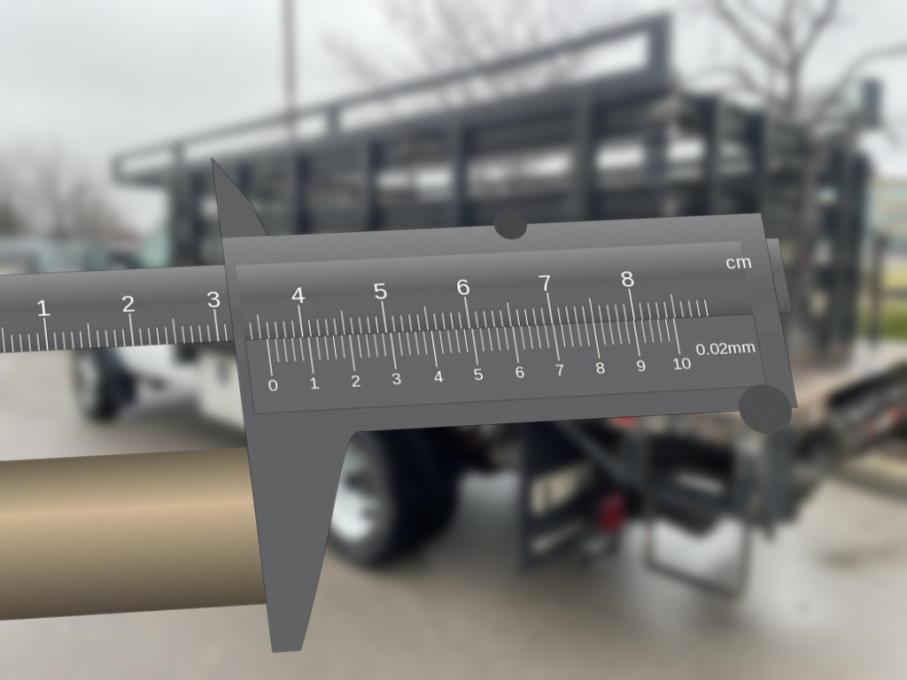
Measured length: 35.8 mm
